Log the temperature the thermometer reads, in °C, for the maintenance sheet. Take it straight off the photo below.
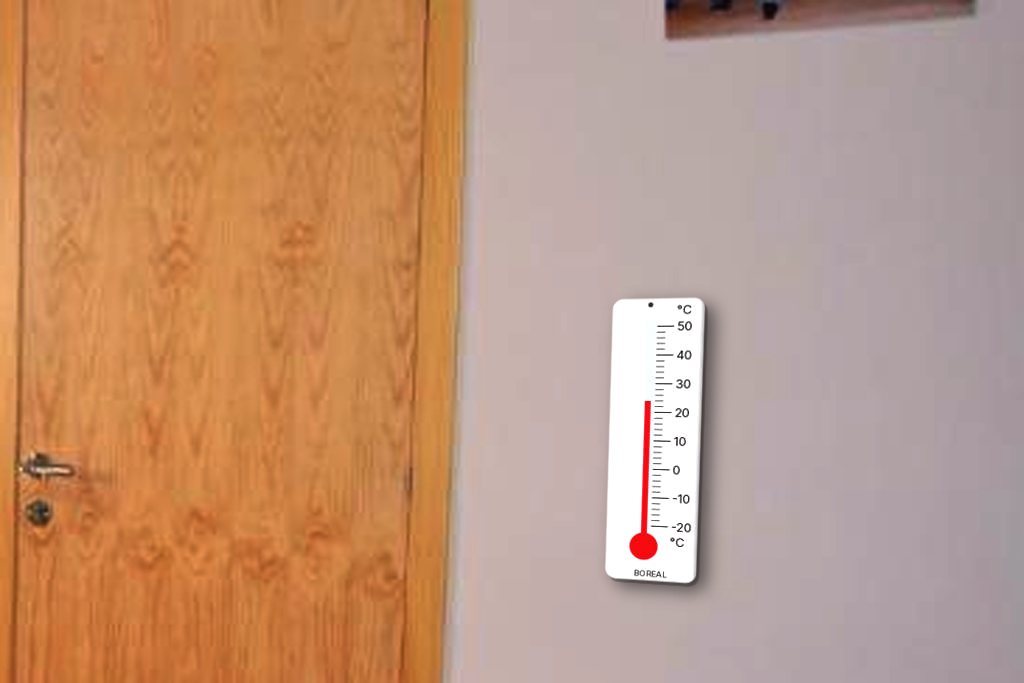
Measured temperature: 24 °C
